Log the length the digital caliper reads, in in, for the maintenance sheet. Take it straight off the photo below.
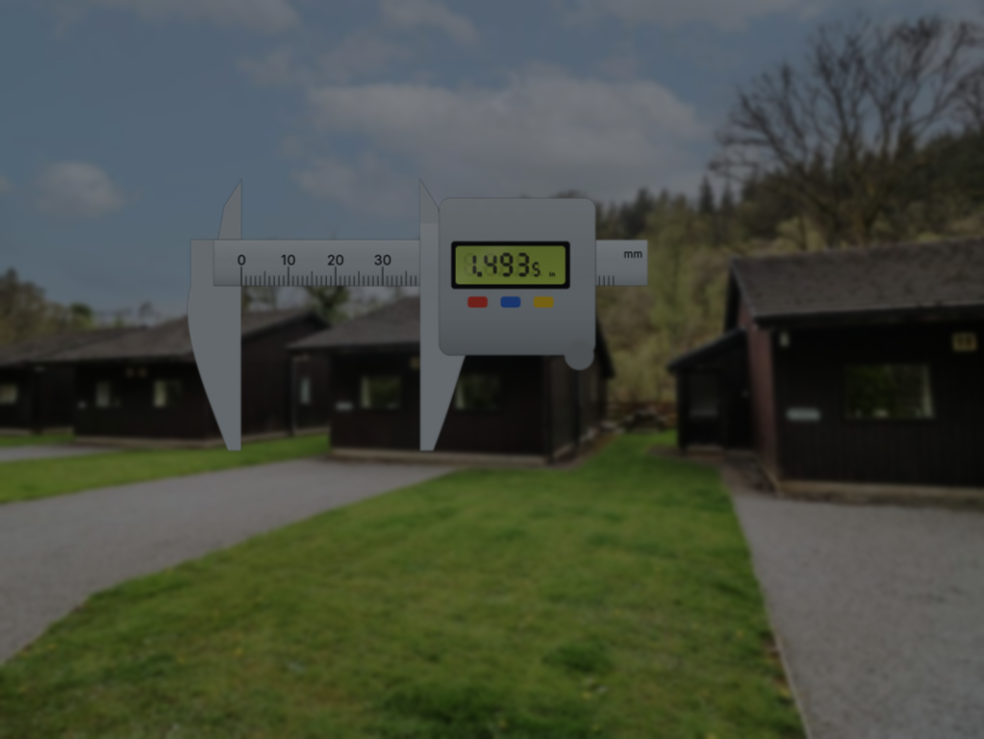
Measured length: 1.4935 in
